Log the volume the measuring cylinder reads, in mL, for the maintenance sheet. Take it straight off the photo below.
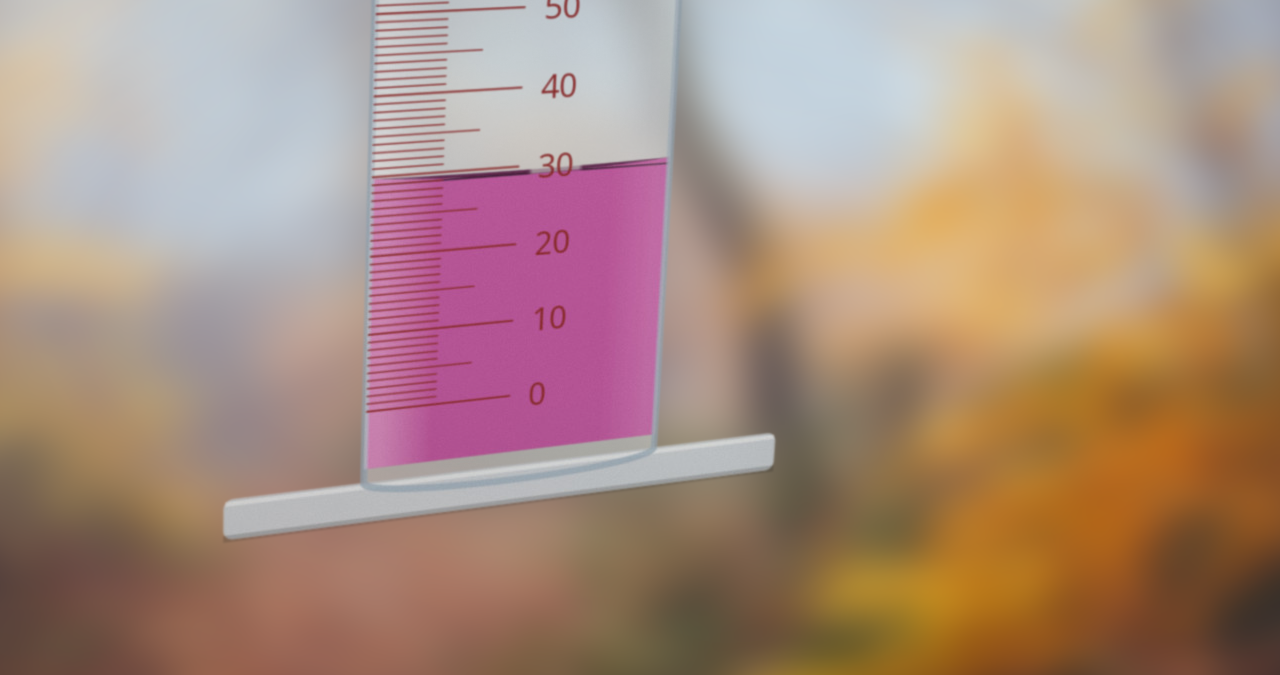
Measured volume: 29 mL
